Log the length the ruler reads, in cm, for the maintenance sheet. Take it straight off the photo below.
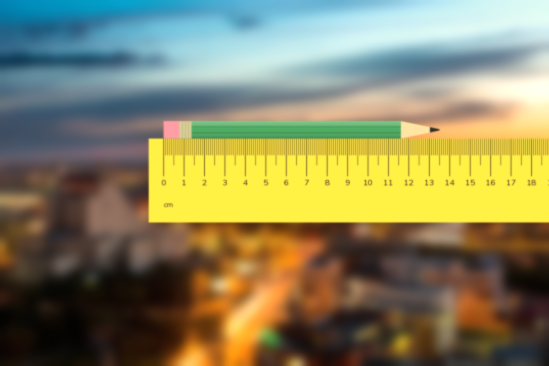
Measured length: 13.5 cm
